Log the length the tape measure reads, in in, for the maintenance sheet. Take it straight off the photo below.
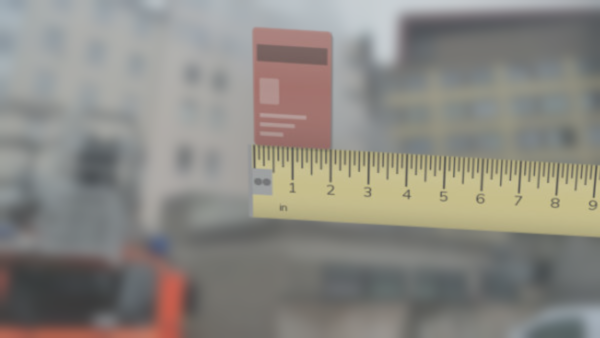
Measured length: 2 in
